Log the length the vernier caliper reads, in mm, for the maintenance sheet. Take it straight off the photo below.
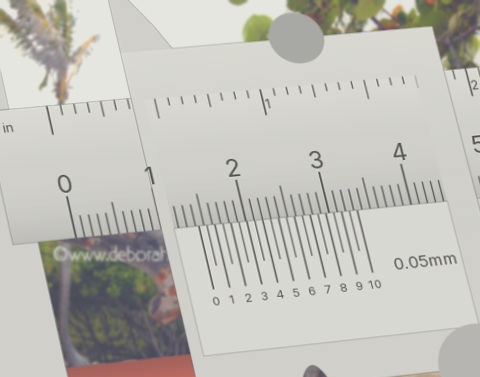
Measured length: 14.4 mm
